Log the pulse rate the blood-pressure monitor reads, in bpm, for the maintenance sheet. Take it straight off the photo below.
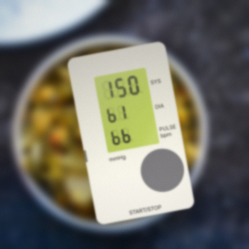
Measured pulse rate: 66 bpm
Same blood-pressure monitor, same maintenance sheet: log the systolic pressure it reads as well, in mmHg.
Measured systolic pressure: 150 mmHg
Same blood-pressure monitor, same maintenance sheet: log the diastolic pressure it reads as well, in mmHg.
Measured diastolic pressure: 61 mmHg
